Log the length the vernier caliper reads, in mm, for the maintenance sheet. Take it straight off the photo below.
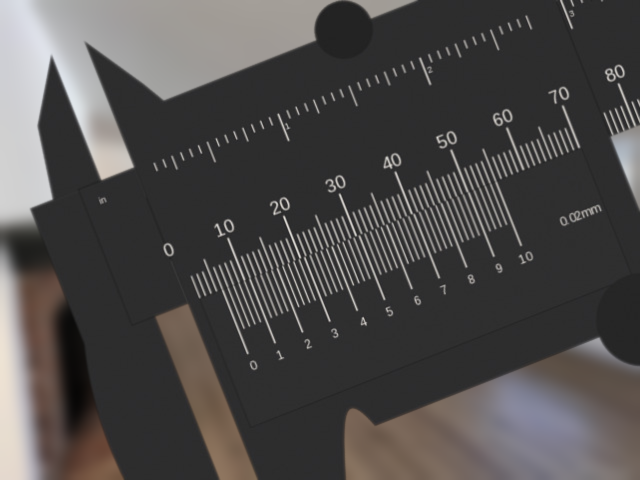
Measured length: 6.0 mm
